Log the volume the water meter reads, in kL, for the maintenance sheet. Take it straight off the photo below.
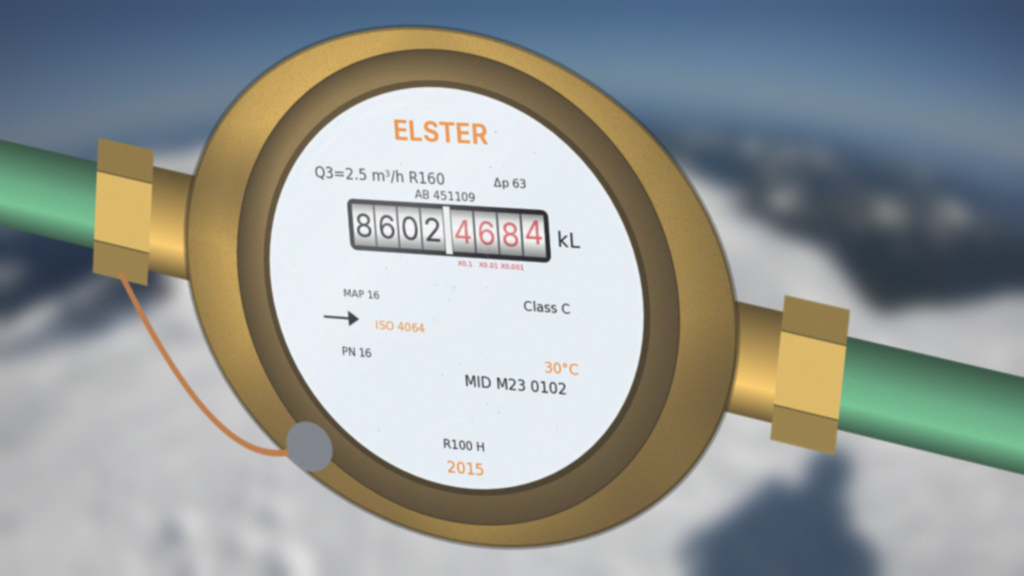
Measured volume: 8602.4684 kL
